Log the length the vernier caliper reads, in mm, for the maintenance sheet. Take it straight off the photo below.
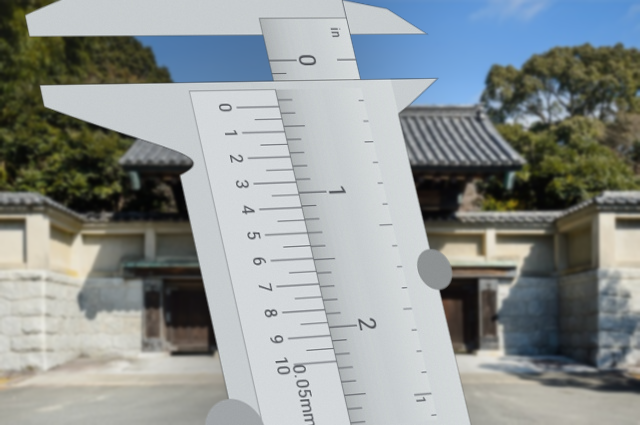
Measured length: 3.5 mm
